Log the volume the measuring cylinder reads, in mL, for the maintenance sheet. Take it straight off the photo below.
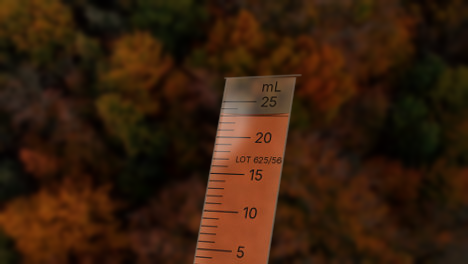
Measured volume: 23 mL
